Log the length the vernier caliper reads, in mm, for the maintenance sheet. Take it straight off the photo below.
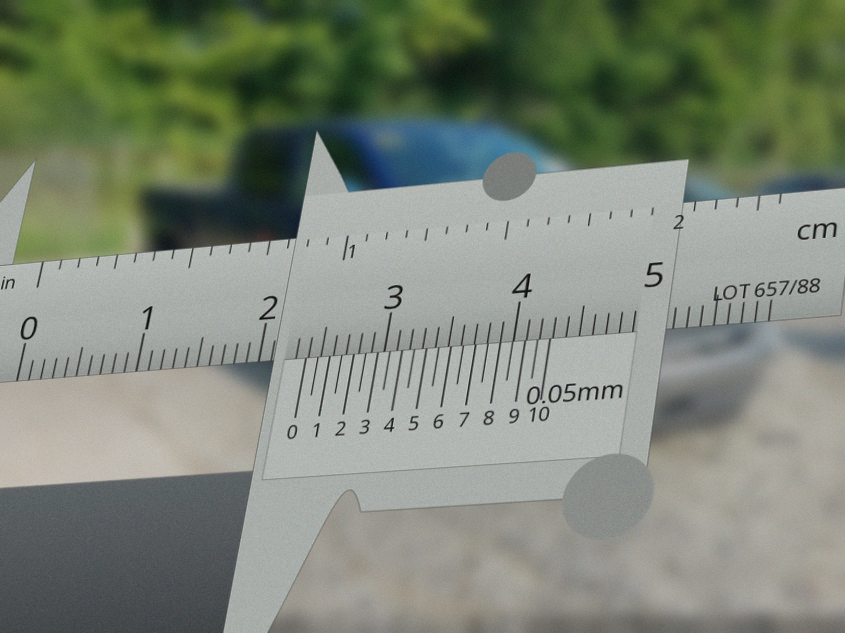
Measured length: 23.8 mm
